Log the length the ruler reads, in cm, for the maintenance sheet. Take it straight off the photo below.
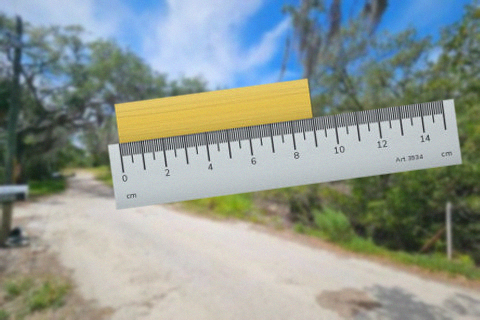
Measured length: 9 cm
